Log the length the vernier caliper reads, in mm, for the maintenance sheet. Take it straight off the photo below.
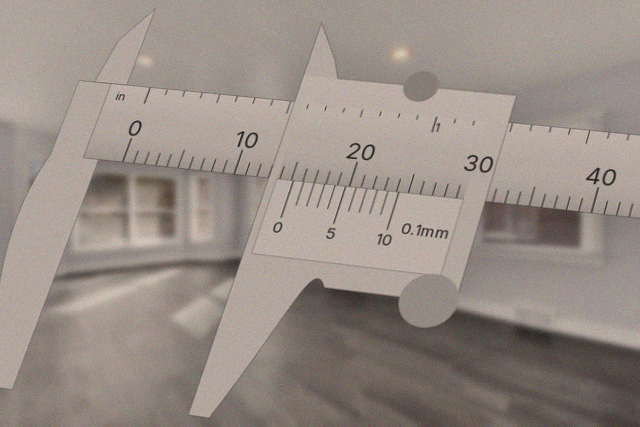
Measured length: 15.2 mm
